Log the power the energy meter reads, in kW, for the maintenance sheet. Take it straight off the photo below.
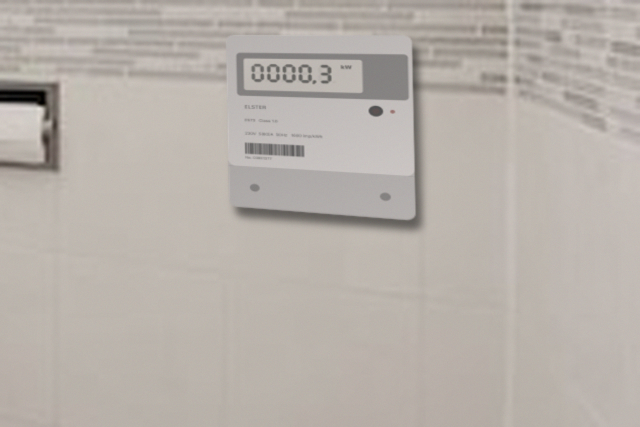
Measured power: 0.3 kW
